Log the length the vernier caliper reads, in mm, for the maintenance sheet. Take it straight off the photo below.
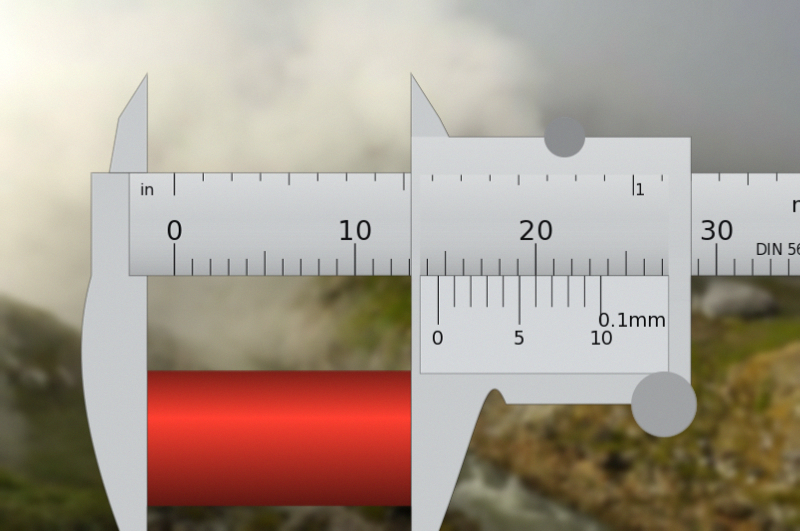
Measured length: 14.6 mm
